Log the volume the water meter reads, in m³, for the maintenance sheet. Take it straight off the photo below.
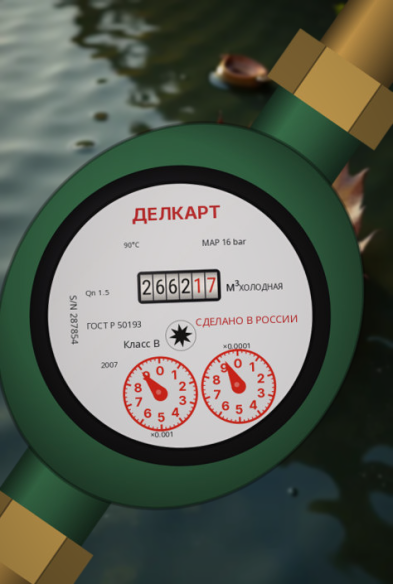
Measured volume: 2662.1789 m³
